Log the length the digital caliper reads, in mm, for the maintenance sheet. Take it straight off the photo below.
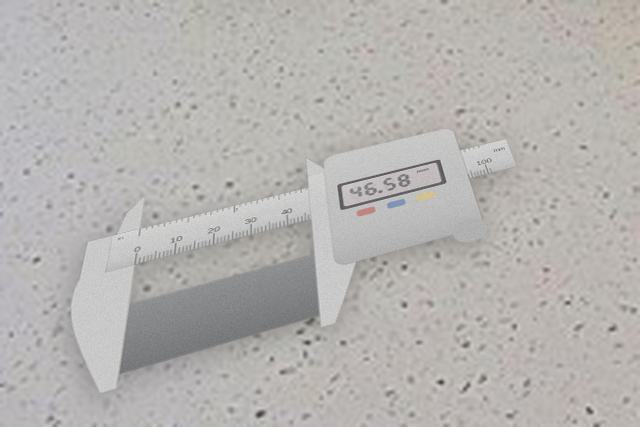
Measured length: 46.58 mm
